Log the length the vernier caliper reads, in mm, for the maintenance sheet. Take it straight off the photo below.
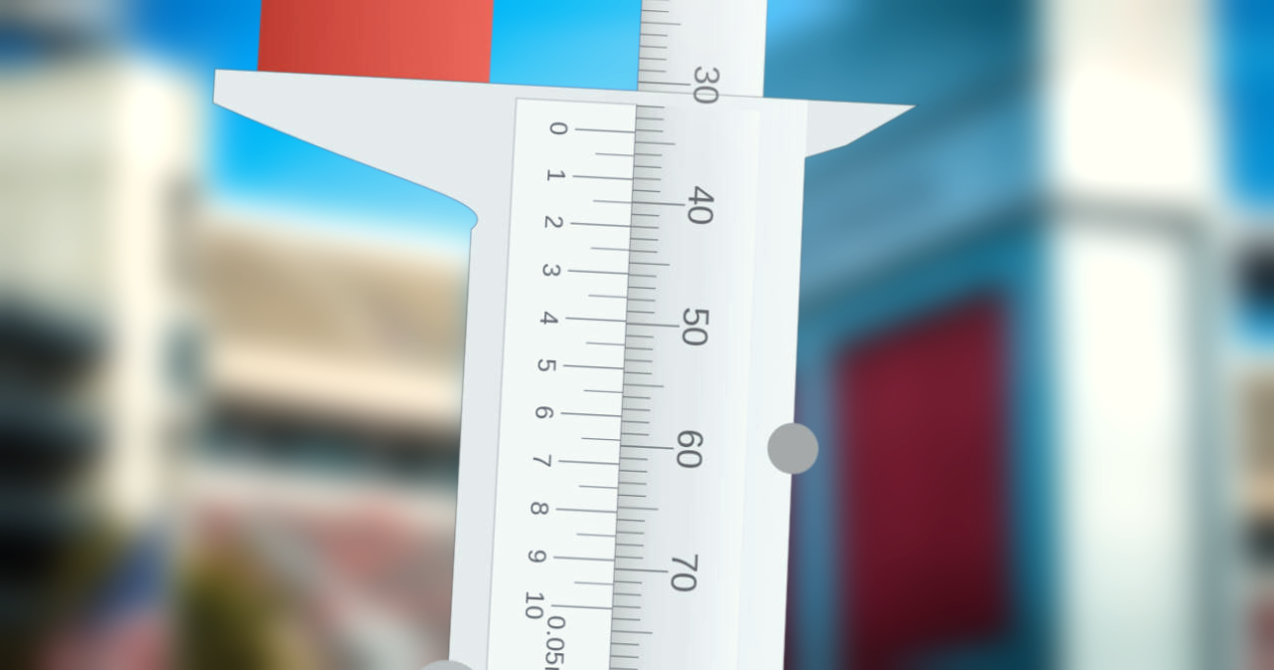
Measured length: 34.2 mm
